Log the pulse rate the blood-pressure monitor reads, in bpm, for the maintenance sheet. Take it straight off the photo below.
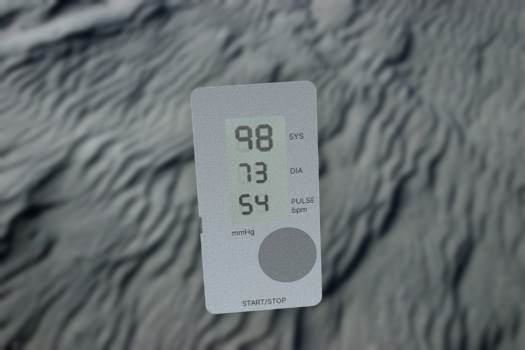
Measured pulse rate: 54 bpm
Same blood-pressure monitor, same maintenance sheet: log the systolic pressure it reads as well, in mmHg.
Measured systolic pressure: 98 mmHg
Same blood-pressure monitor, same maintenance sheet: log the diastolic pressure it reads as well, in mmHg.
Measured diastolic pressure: 73 mmHg
